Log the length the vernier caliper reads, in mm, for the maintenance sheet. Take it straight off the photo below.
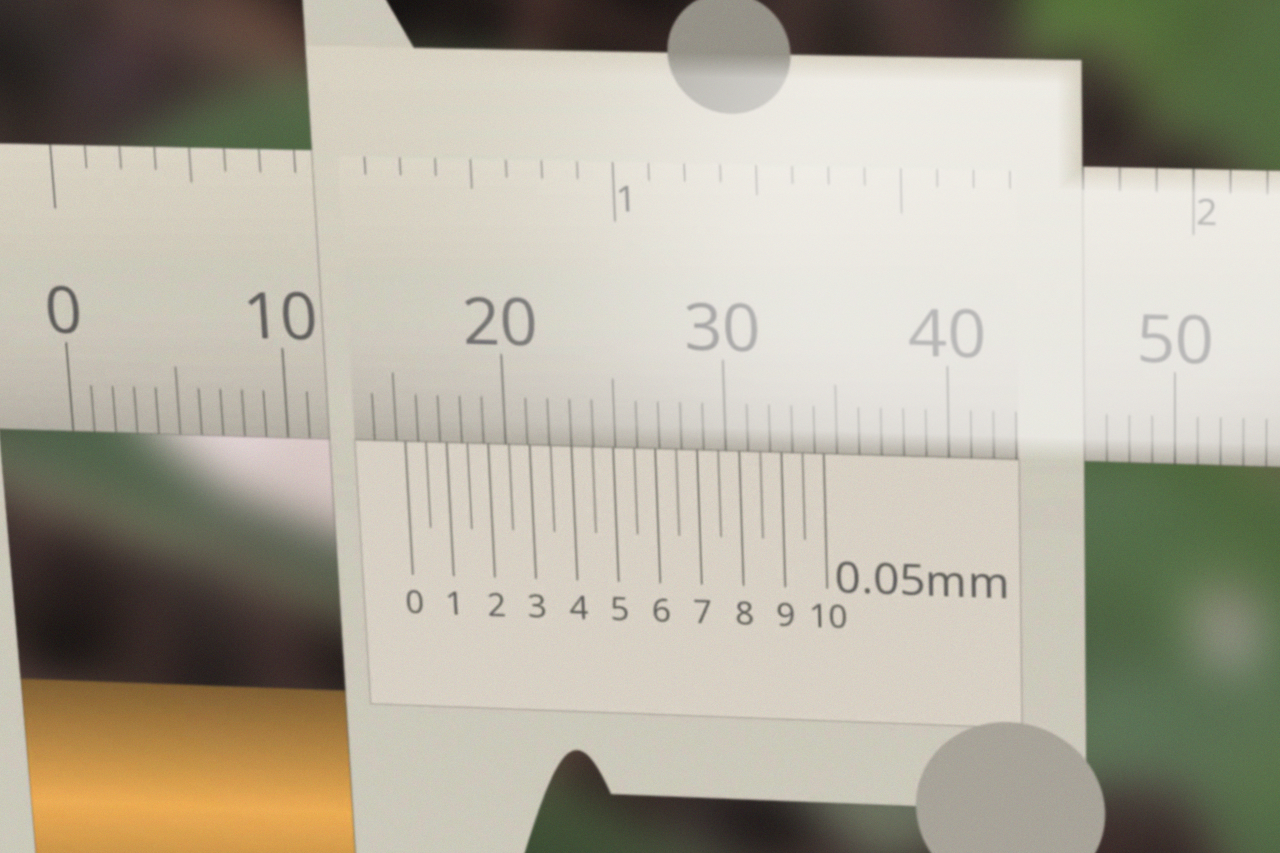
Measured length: 15.4 mm
